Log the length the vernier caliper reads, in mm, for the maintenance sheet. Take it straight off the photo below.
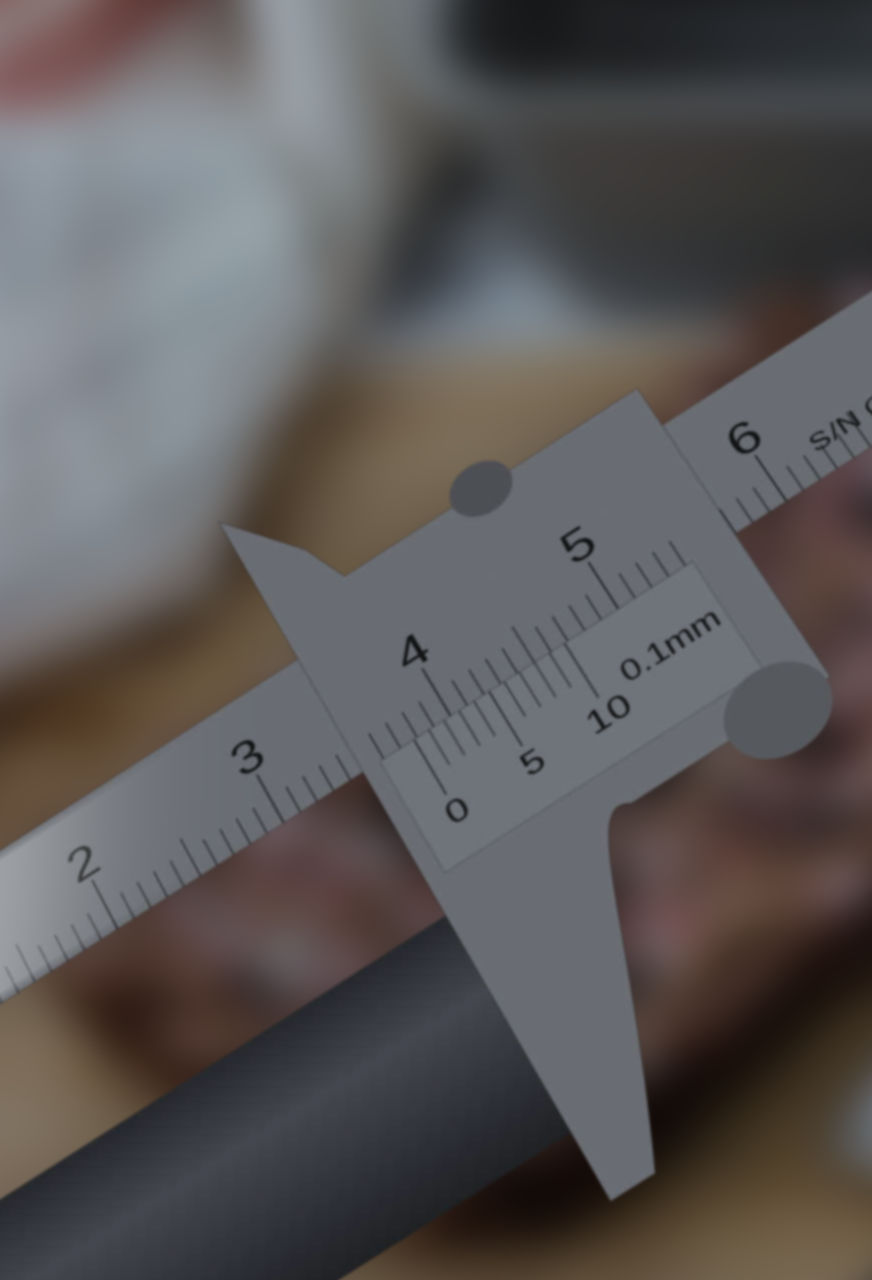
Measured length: 37.8 mm
